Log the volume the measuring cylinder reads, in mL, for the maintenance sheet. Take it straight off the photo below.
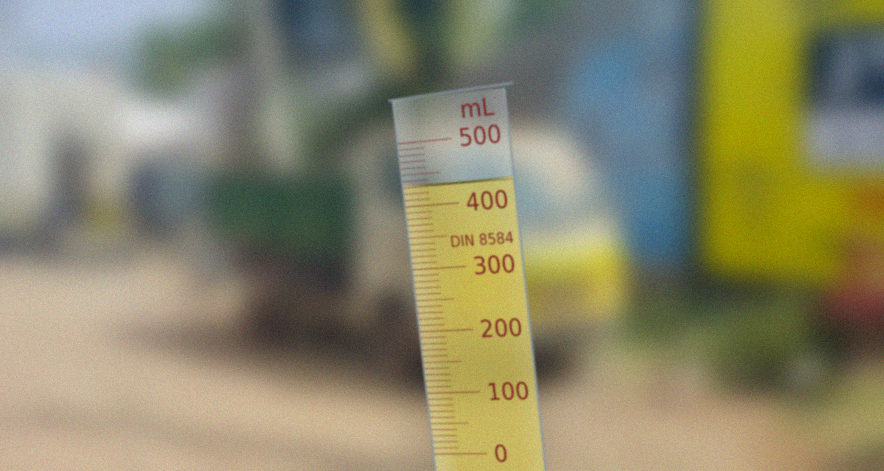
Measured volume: 430 mL
